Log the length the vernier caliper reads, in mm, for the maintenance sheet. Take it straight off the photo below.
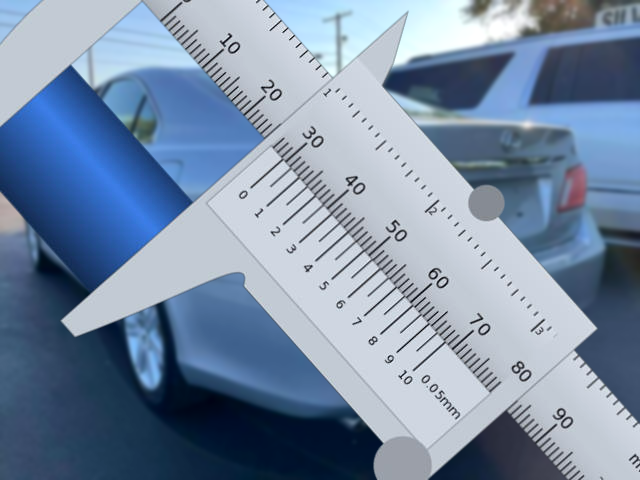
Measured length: 29.4 mm
